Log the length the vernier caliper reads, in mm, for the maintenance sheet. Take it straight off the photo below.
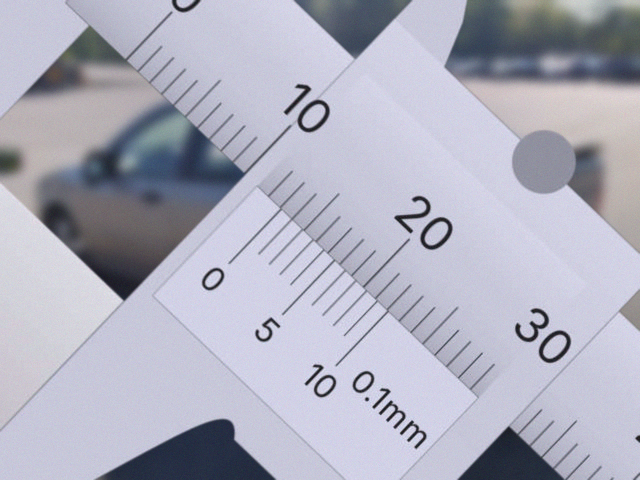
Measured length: 13.1 mm
